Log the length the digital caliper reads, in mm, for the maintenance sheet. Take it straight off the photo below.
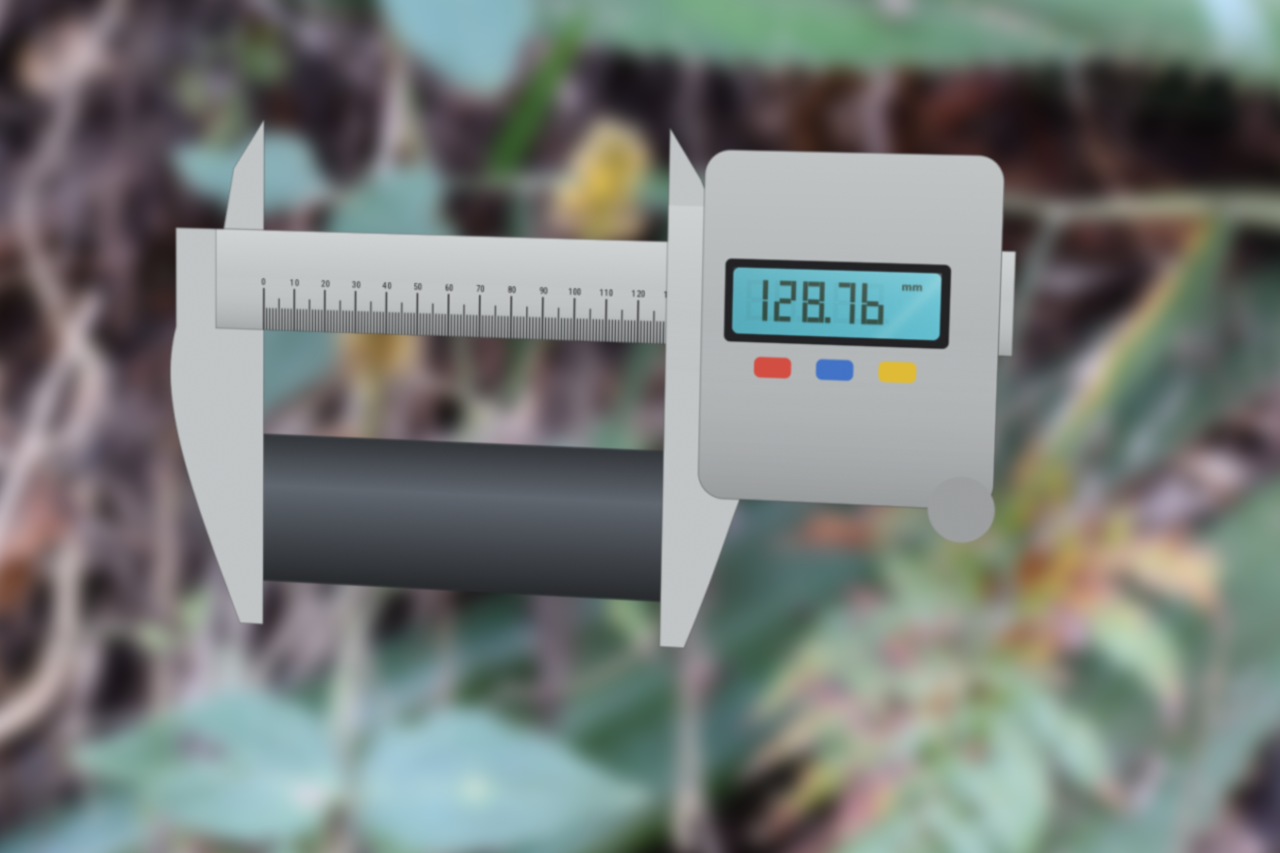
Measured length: 128.76 mm
